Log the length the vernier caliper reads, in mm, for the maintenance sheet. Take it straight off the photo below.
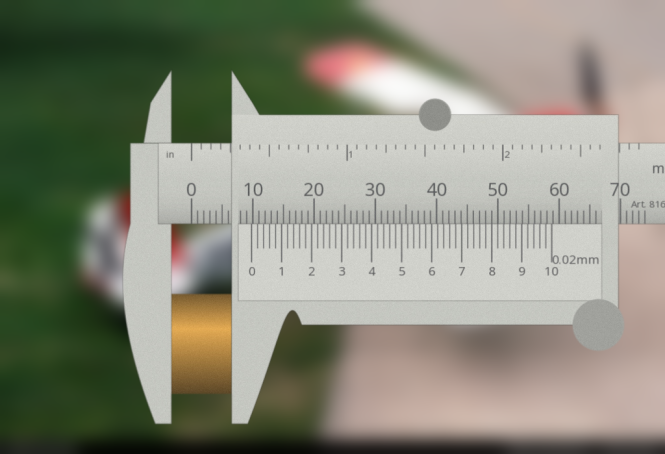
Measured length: 9.8 mm
